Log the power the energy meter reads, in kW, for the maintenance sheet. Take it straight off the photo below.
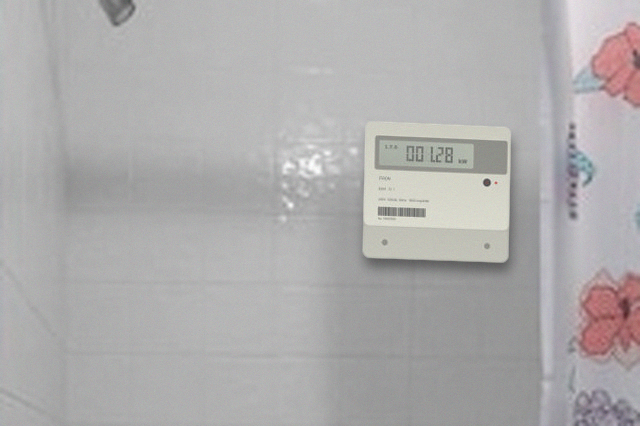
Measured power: 1.28 kW
